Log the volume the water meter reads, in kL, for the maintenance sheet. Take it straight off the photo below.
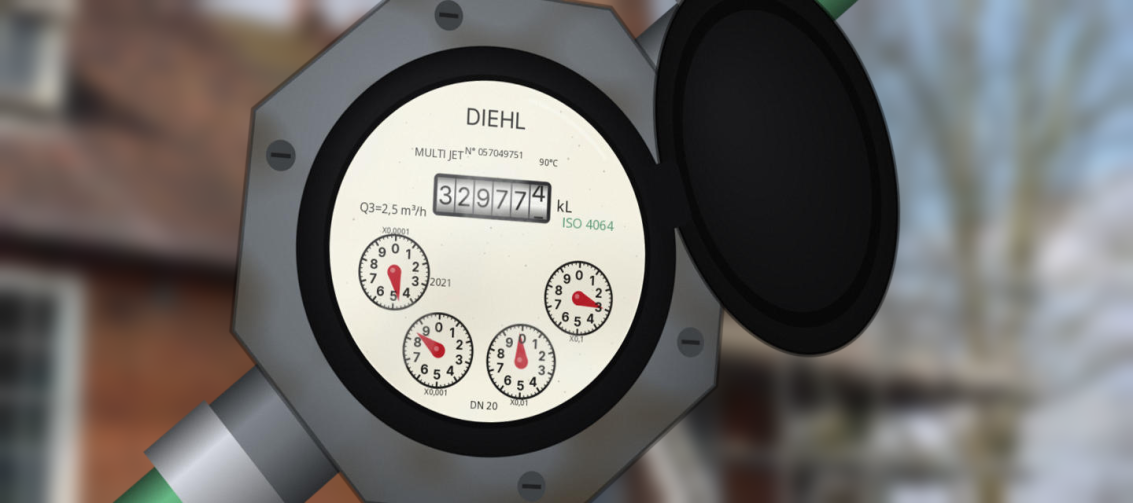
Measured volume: 329774.2984 kL
